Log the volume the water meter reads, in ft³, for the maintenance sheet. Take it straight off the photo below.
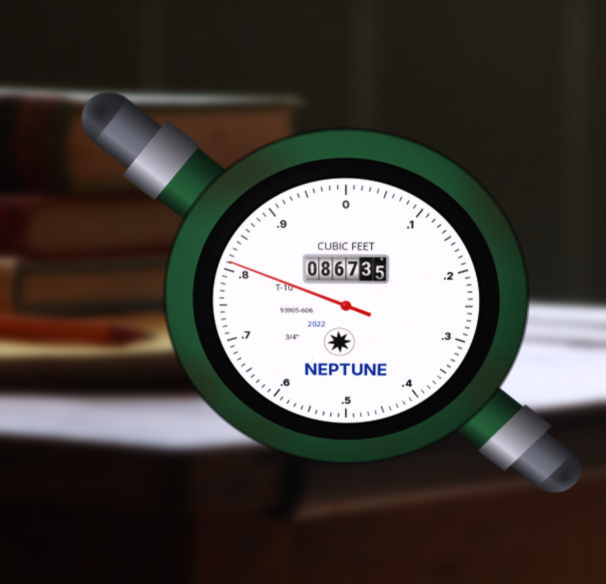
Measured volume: 86734.81 ft³
